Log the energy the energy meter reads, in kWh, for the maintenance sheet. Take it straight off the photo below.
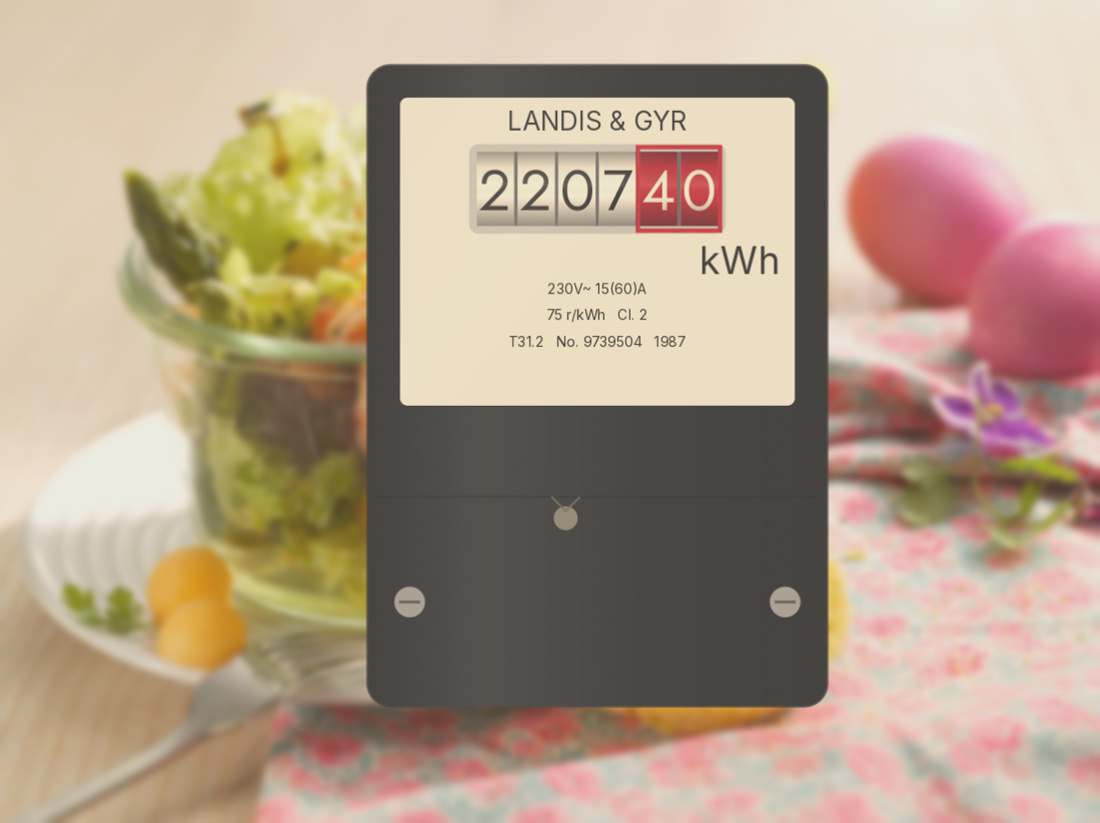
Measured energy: 2207.40 kWh
